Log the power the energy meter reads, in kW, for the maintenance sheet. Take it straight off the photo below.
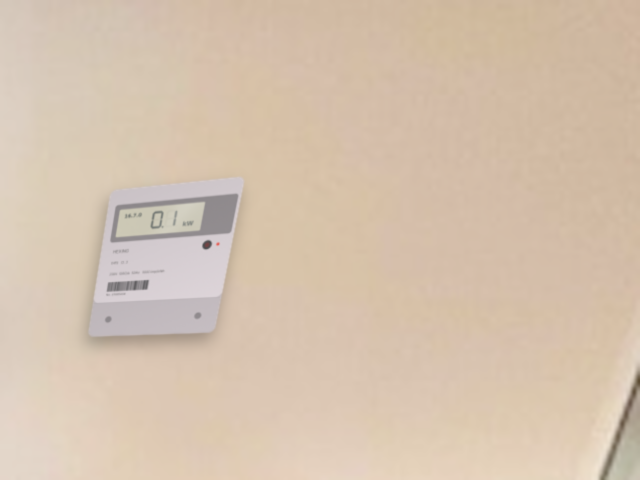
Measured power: 0.1 kW
